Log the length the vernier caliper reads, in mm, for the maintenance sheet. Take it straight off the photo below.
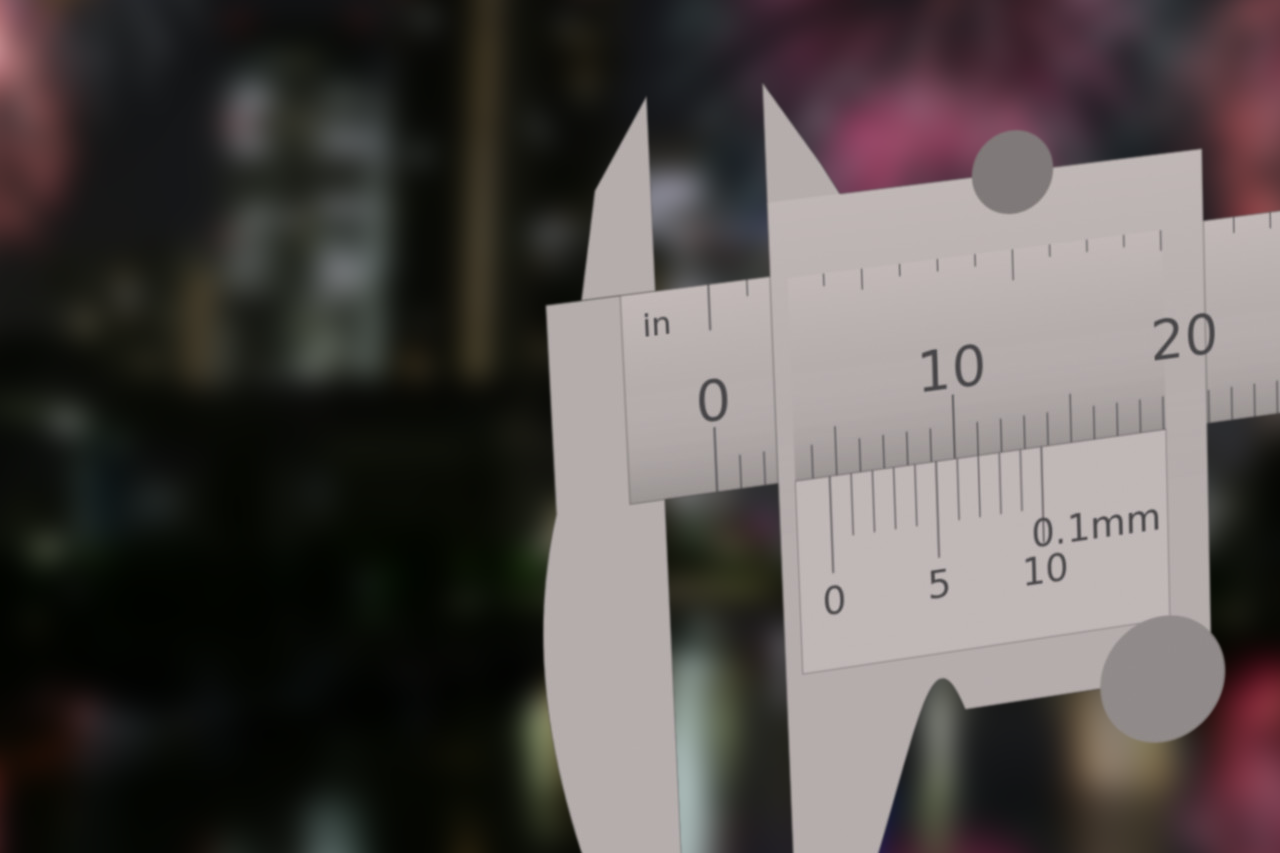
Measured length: 4.7 mm
